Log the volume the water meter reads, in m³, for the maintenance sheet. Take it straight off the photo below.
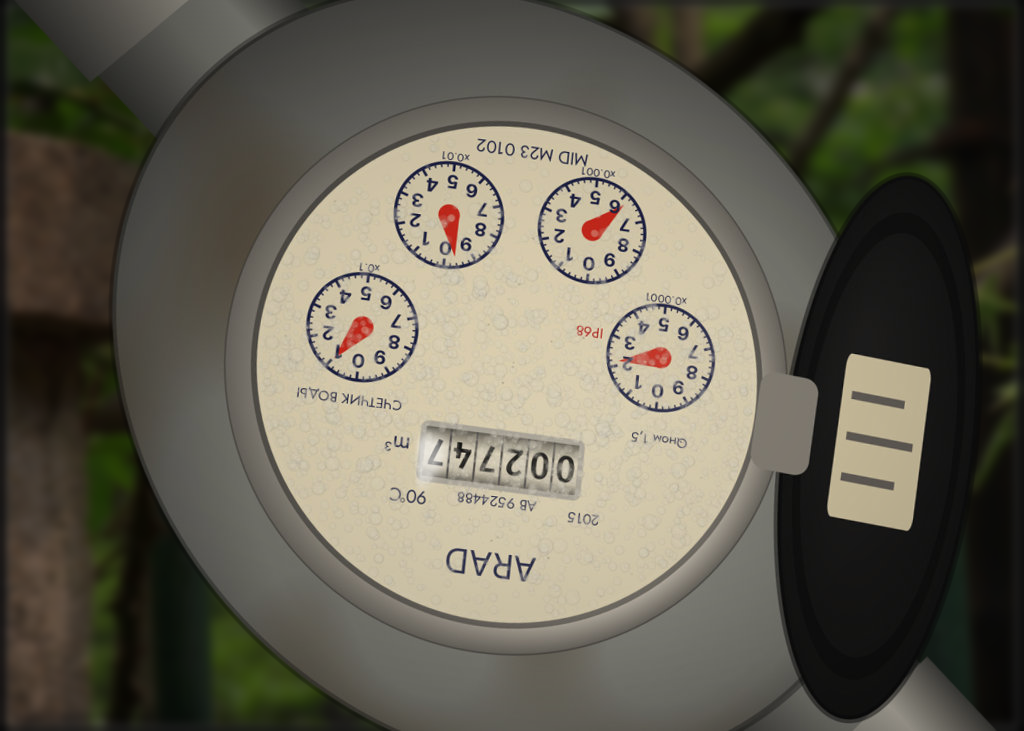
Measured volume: 2747.0962 m³
